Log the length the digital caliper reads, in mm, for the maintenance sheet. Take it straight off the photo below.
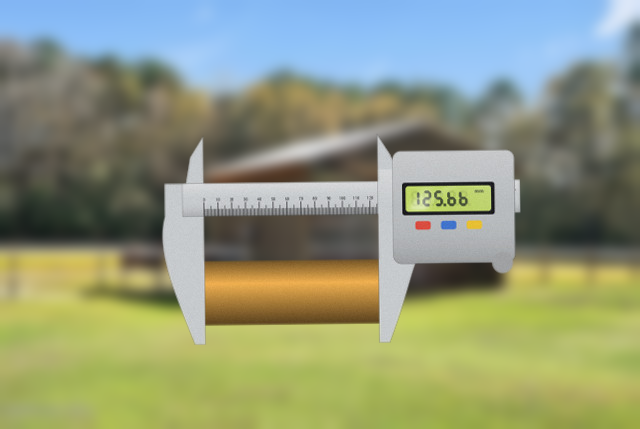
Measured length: 125.66 mm
